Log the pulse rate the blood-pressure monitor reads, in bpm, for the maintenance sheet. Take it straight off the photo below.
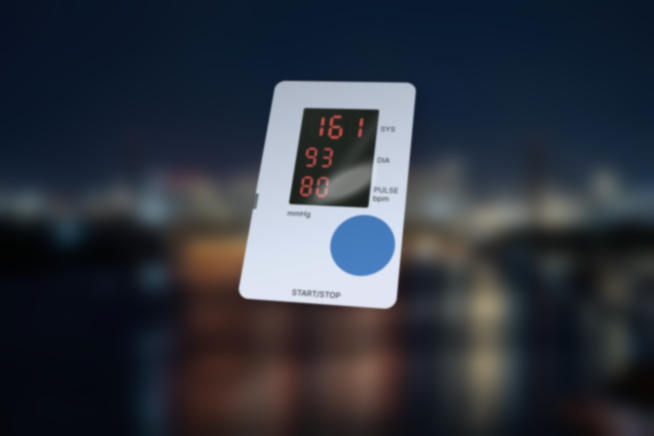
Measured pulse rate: 80 bpm
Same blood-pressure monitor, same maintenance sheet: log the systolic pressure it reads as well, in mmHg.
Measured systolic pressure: 161 mmHg
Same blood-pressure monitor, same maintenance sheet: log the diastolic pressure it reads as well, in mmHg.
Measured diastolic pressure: 93 mmHg
